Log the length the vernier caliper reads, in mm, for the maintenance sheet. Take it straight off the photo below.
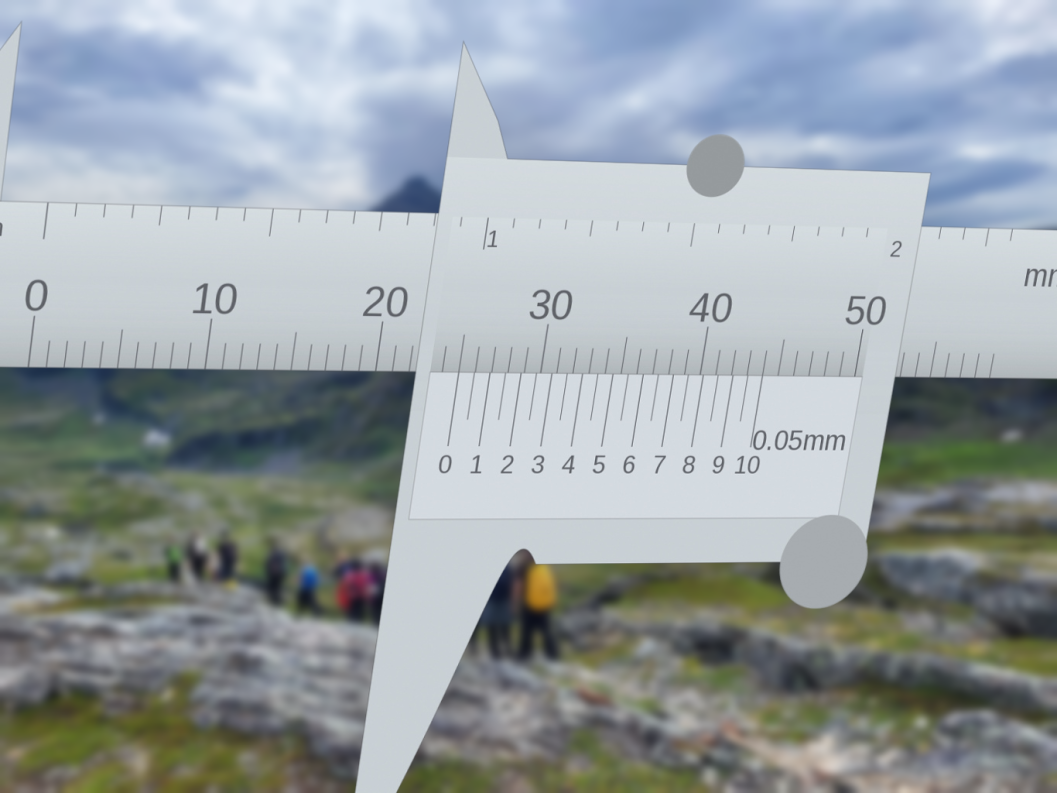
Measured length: 25.0 mm
